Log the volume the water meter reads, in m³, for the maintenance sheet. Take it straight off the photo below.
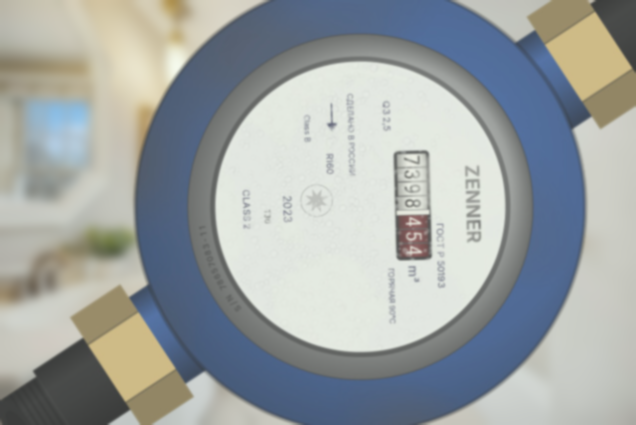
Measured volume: 7398.454 m³
